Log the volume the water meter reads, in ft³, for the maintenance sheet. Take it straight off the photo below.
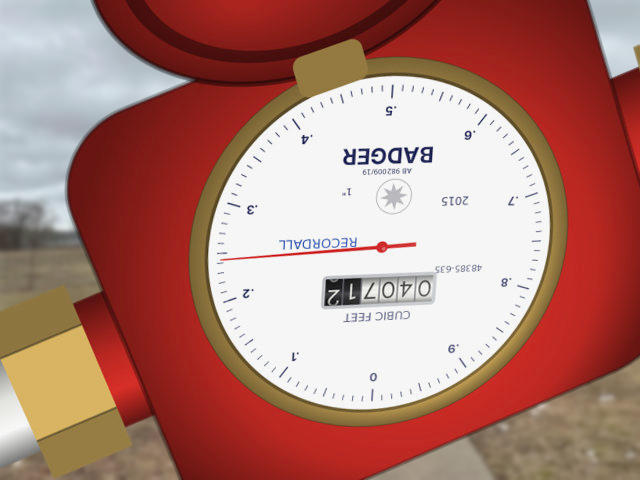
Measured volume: 40712.24 ft³
